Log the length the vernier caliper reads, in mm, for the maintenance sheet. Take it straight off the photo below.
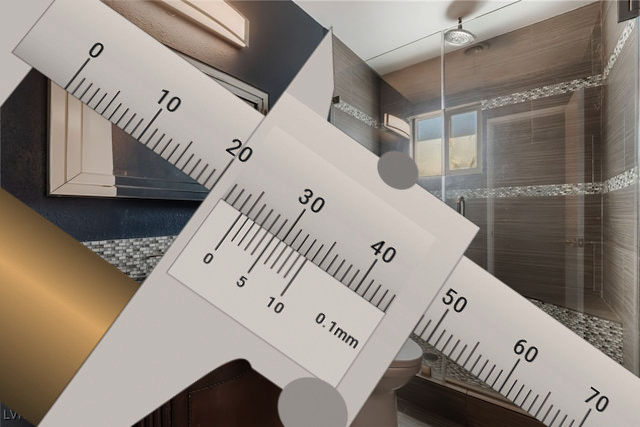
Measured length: 24.4 mm
